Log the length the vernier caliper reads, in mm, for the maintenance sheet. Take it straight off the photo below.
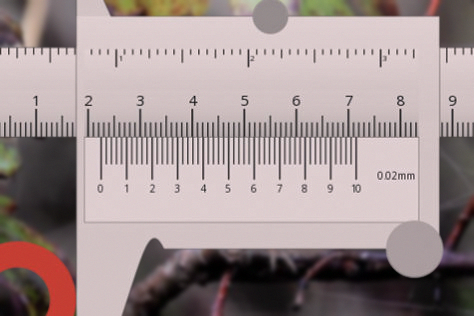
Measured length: 22.5 mm
